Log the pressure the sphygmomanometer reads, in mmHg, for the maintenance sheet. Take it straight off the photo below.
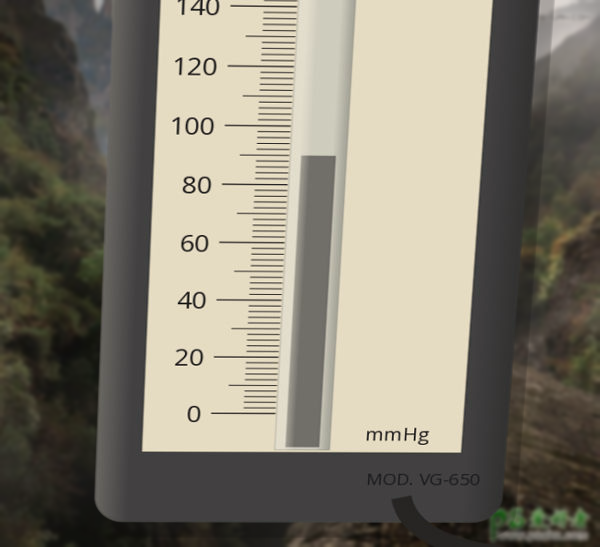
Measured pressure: 90 mmHg
